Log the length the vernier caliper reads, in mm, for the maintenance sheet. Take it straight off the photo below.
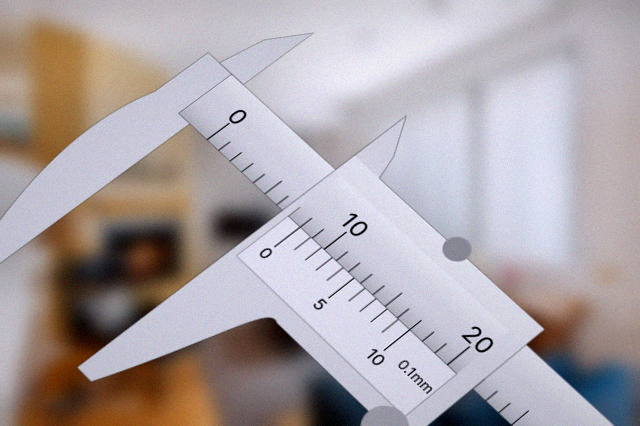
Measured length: 8.0 mm
